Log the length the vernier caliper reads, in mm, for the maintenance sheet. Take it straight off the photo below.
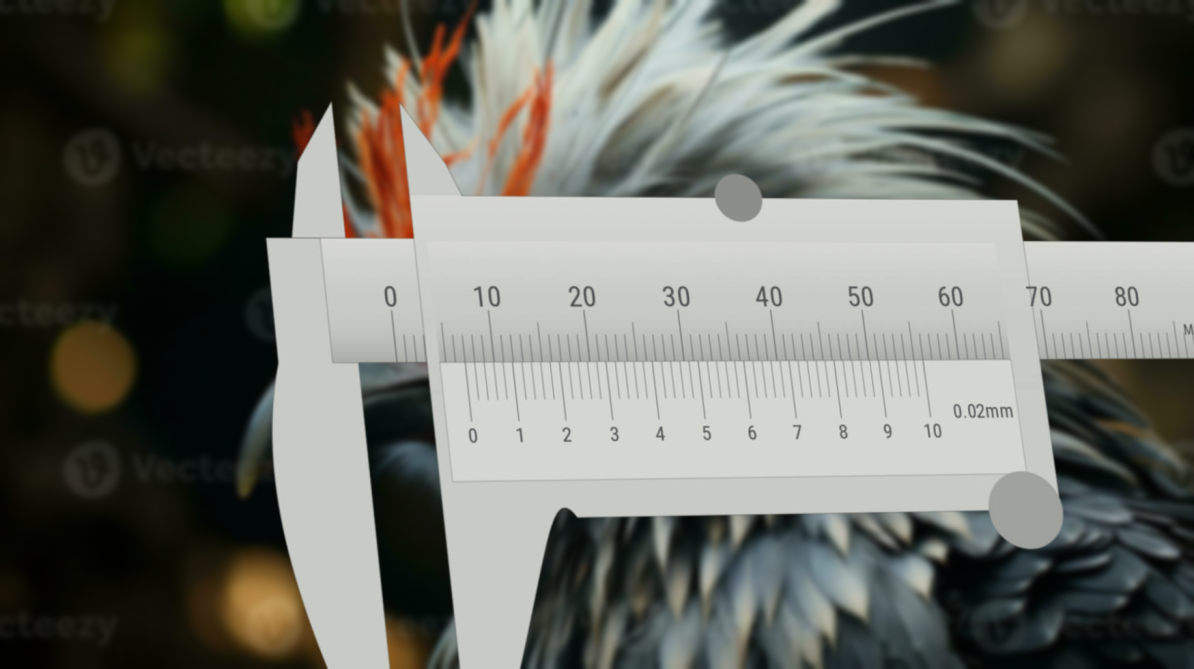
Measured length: 7.0 mm
